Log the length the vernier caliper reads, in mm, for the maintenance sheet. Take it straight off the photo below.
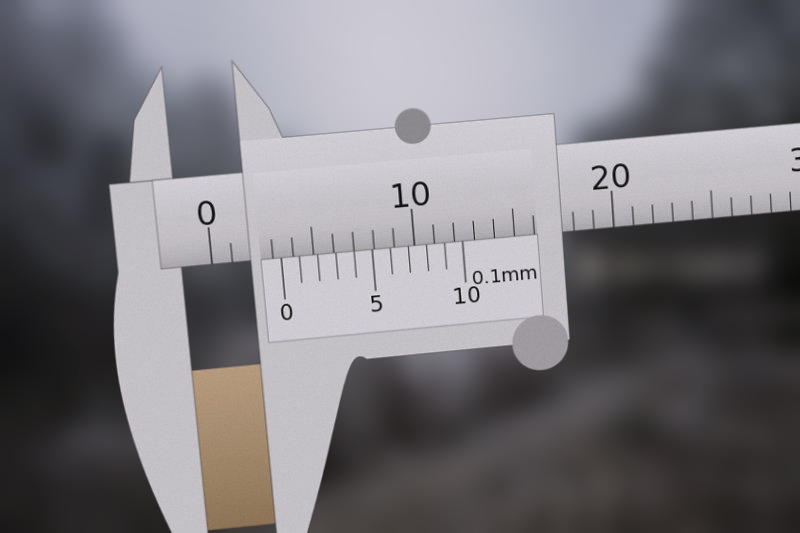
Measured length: 3.4 mm
